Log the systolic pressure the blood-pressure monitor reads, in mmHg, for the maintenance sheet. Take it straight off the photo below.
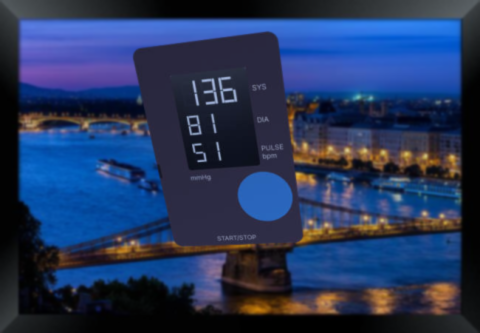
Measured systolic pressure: 136 mmHg
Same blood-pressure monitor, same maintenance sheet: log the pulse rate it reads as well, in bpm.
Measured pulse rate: 51 bpm
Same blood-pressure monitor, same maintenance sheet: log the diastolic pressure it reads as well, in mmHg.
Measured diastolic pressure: 81 mmHg
